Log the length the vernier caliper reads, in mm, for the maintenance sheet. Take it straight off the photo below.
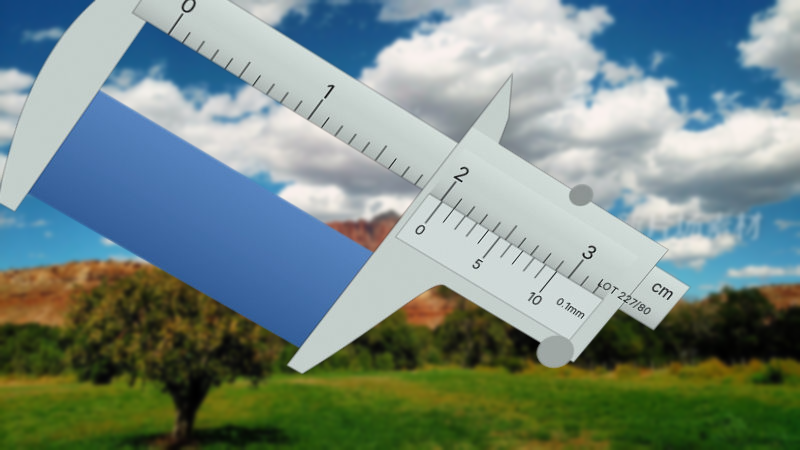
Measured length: 20.1 mm
